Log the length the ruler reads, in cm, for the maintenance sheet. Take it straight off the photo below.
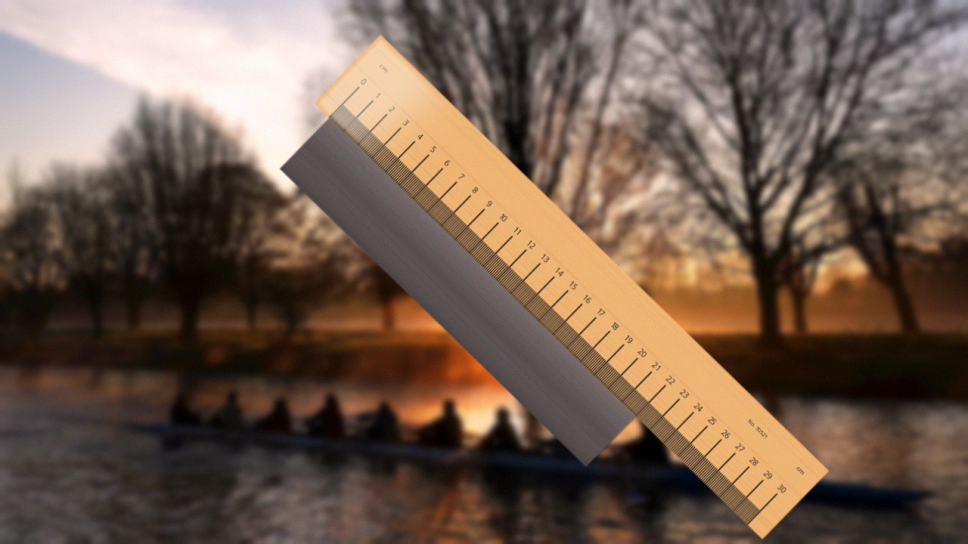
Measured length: 22 cm
